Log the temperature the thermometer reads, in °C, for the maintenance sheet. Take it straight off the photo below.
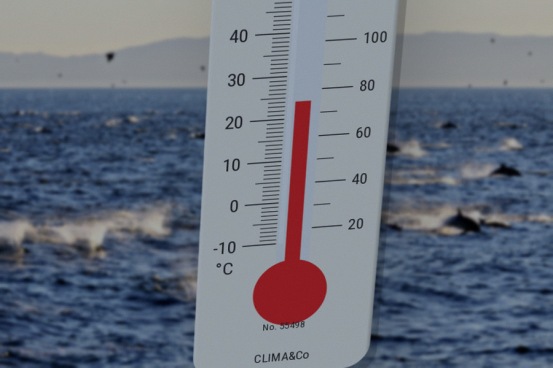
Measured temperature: 24 °C
